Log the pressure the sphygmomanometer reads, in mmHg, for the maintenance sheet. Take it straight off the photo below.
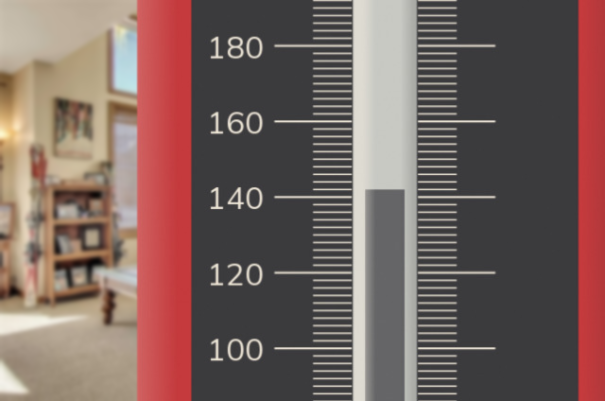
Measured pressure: 142 mmHg
